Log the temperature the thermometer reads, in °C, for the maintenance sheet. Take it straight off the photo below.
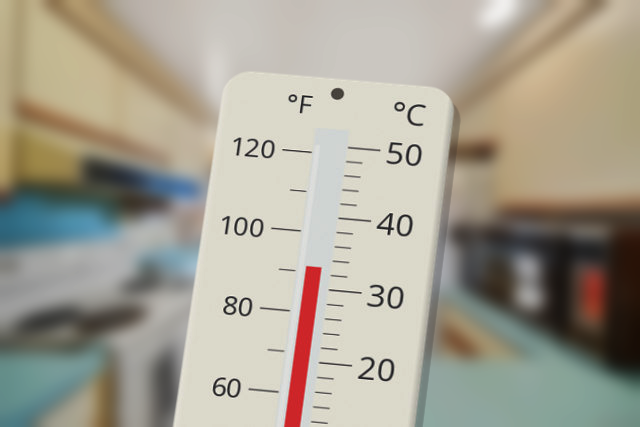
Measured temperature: 33 °C
